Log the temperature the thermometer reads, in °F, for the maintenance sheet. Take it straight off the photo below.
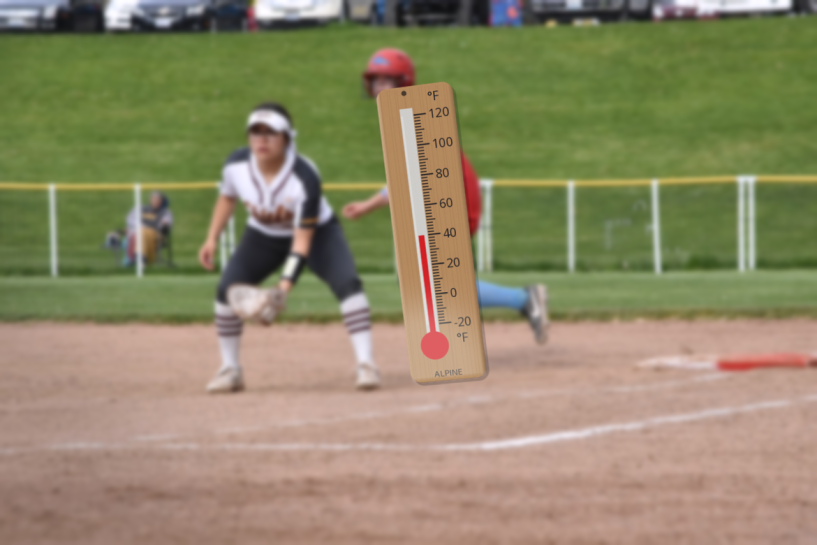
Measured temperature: 40 °F
